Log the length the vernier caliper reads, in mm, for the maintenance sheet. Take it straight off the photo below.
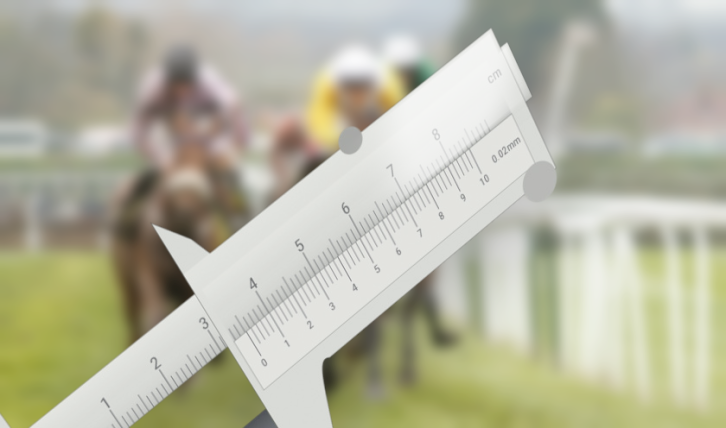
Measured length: 35.2 mm
